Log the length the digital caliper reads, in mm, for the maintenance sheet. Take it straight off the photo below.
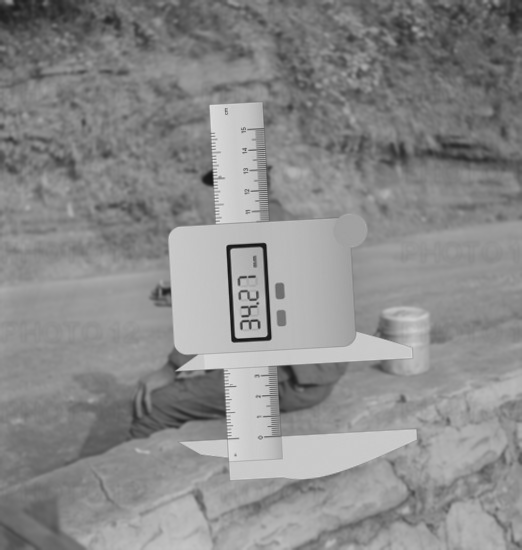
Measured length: 34.27 mm
